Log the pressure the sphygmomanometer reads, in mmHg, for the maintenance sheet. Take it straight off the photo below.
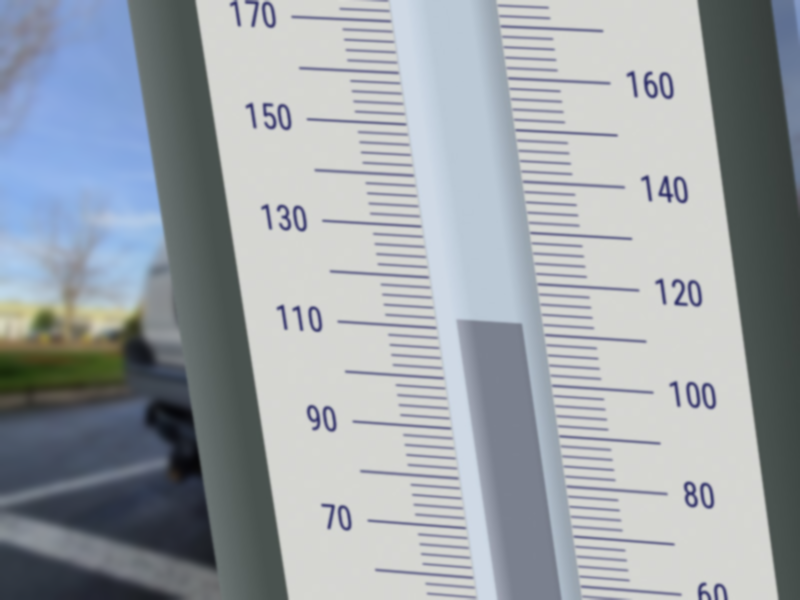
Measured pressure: 112 mmHg
